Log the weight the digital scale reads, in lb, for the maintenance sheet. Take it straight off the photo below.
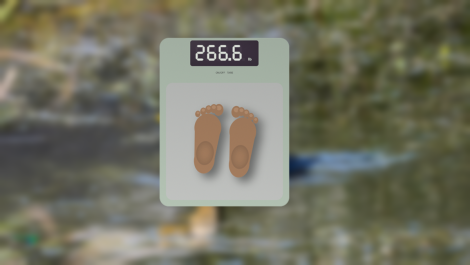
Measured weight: 266.6 lb
